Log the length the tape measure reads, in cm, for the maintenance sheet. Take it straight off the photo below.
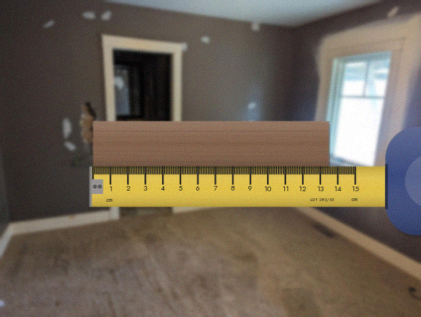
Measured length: 13.5 cm
